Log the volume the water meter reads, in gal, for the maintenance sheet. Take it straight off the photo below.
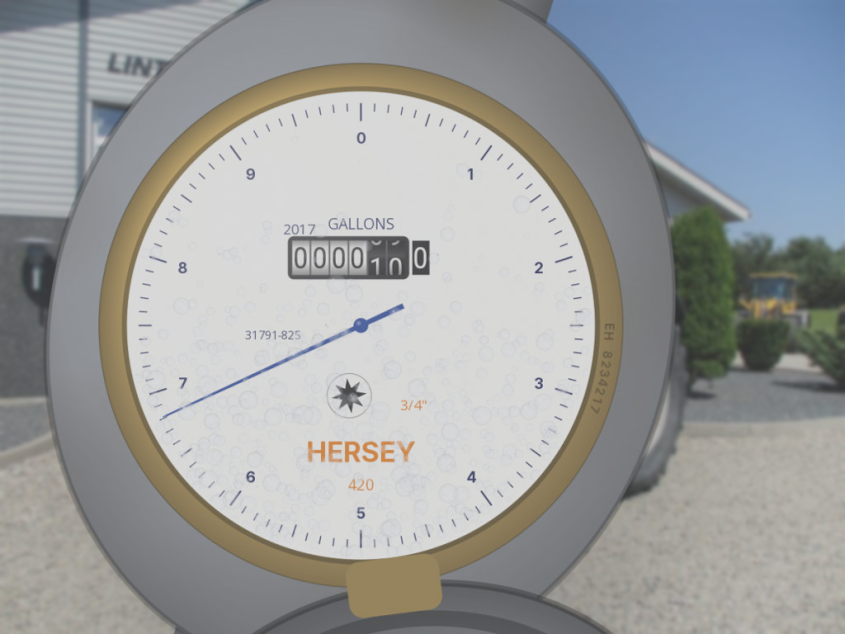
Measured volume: 96.8 gal
